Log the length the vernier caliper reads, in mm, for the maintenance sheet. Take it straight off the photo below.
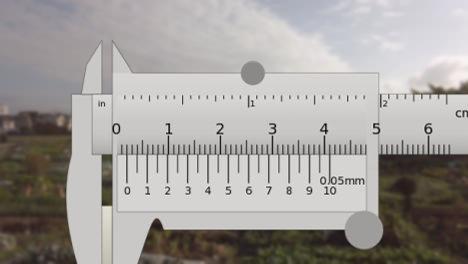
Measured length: 2.0 mm
